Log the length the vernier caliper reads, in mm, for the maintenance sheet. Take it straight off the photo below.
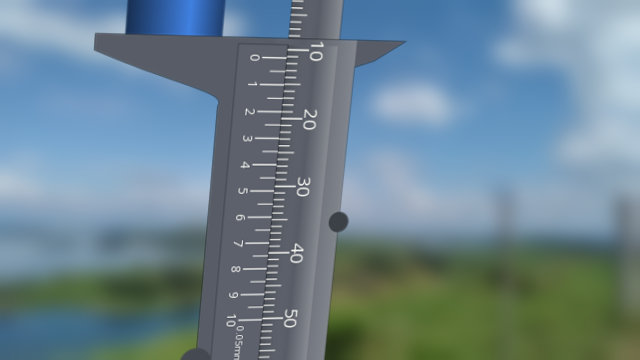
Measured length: 11.2 mm
